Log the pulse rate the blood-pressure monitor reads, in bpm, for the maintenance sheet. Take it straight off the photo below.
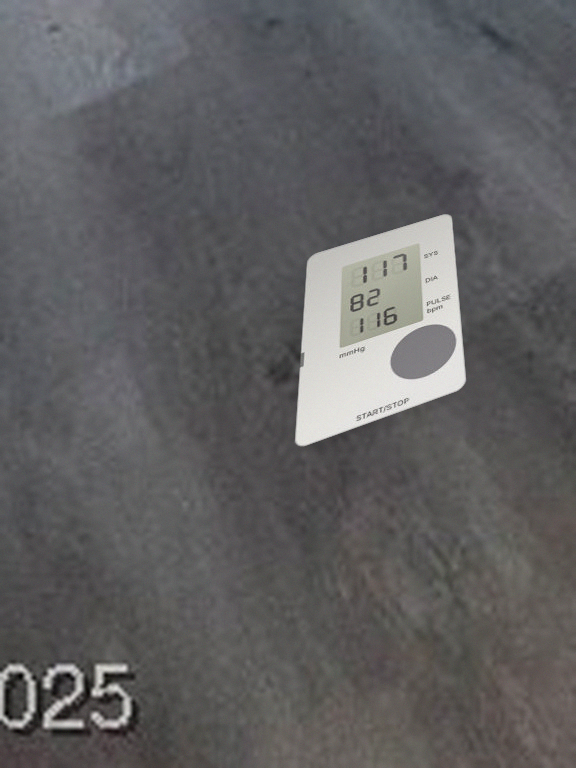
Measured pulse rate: 116 bpm
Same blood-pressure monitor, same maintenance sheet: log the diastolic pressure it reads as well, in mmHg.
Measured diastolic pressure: 82 mmHg
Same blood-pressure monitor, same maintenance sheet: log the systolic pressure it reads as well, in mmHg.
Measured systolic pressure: 117 mmHg
